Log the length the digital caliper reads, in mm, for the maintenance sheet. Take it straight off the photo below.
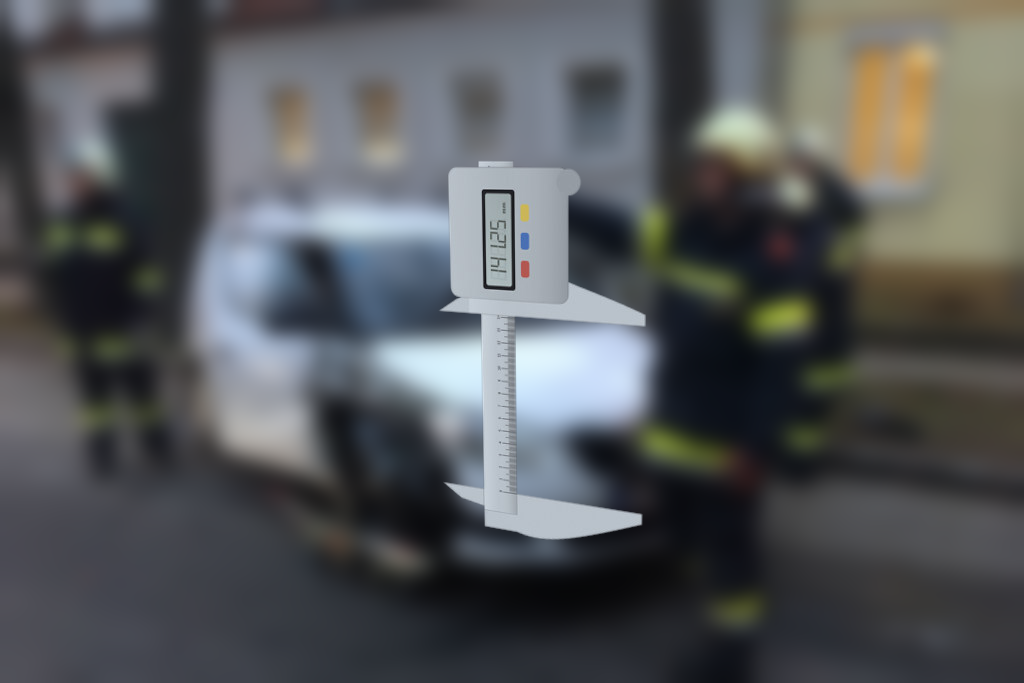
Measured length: 141.25 mm
